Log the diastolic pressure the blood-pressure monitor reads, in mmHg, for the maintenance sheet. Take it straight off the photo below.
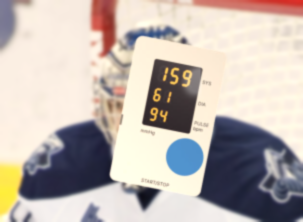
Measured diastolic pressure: 61 mmHg
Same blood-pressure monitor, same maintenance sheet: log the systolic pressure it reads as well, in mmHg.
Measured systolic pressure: 159 mmHg
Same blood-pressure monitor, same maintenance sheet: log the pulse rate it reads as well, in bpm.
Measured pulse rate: 94 bpm
